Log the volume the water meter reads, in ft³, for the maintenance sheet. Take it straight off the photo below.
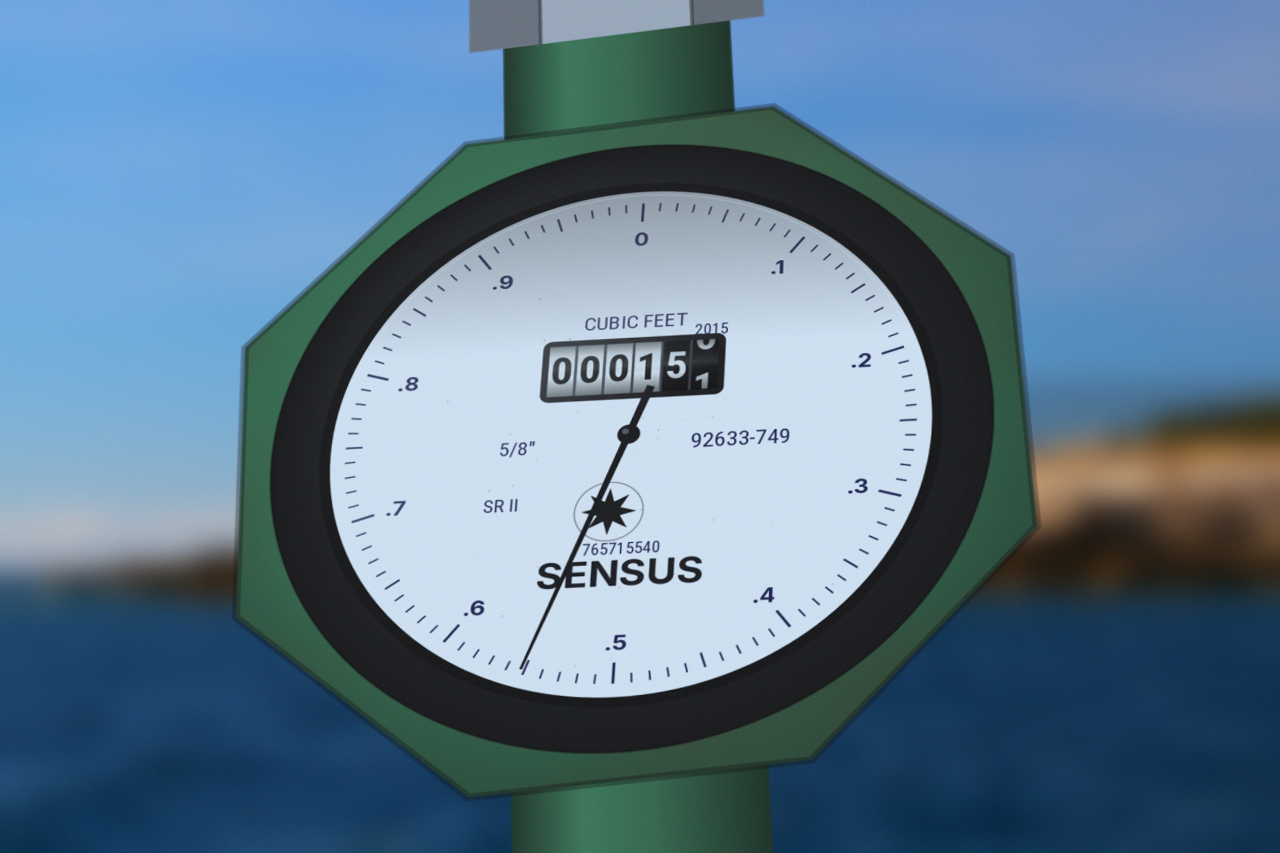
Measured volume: 150.55 ft³
